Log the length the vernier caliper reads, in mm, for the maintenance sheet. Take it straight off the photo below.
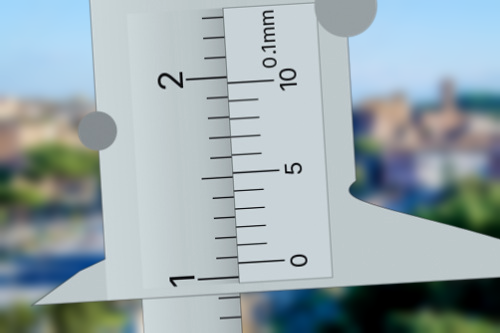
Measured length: 10.7 mm
